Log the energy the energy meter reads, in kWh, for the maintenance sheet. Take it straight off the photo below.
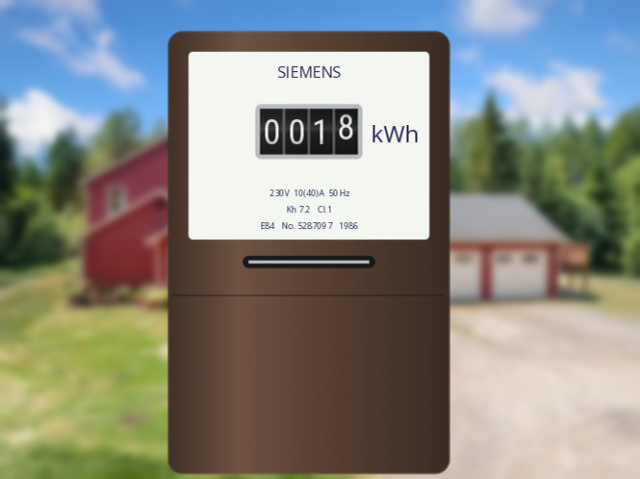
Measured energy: 18 kWh
